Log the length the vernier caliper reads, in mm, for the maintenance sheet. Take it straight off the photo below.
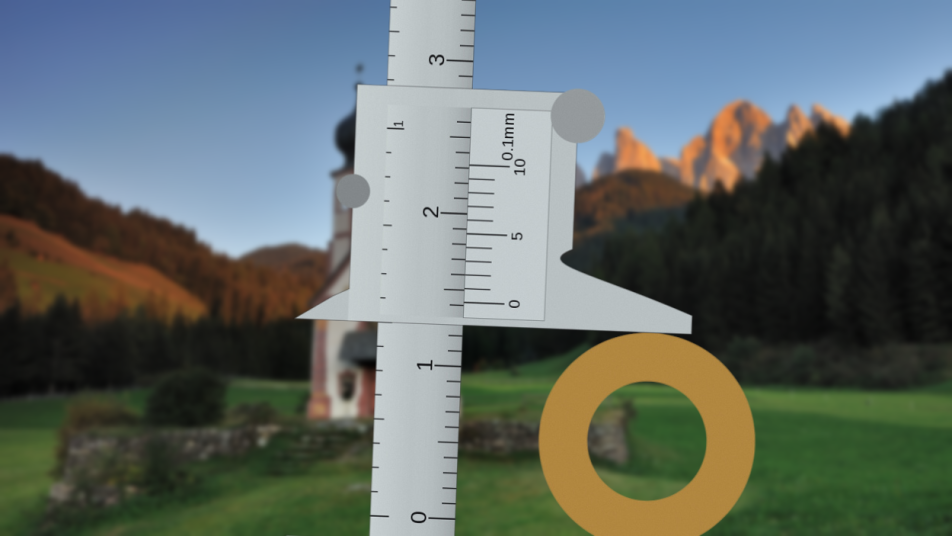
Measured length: 14.2 mm
